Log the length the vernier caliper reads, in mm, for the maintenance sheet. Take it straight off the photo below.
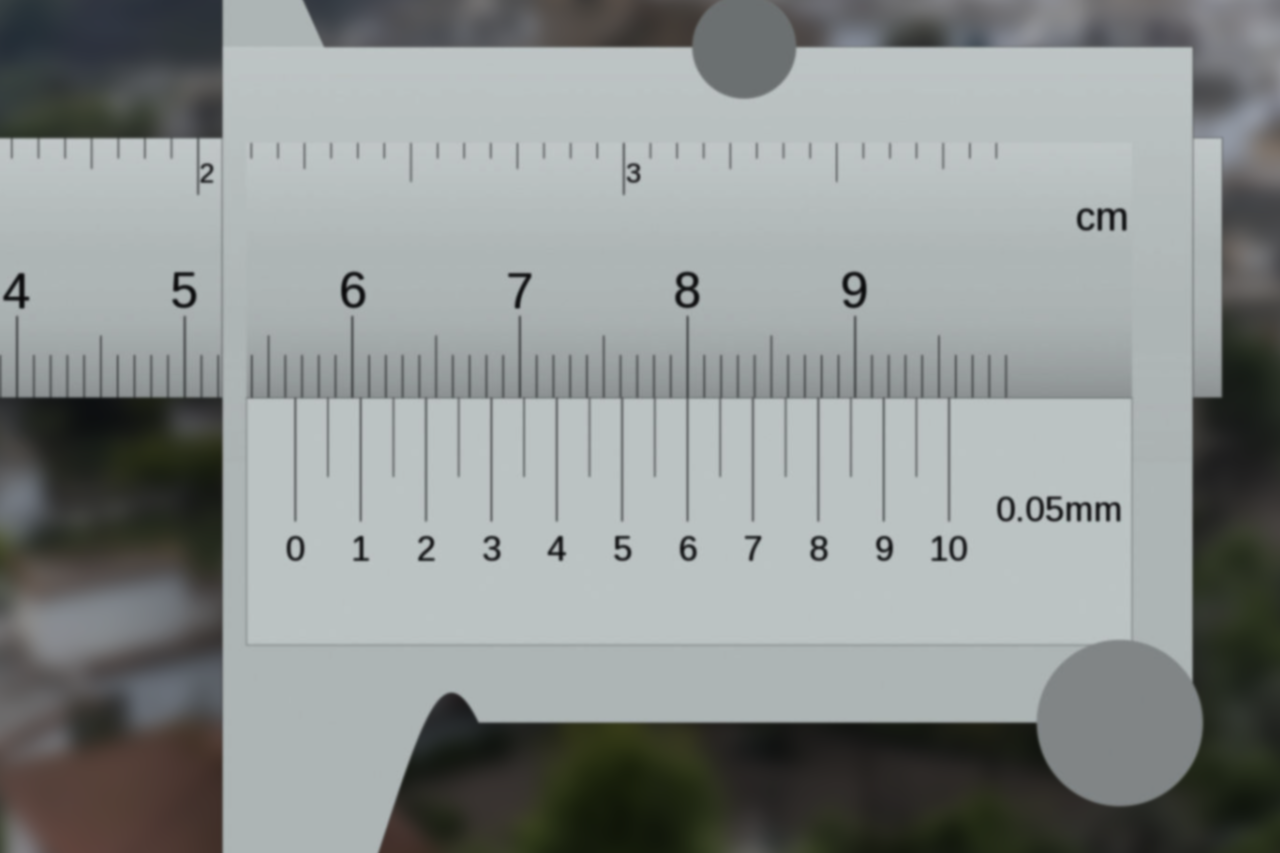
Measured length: 56.6 mm
